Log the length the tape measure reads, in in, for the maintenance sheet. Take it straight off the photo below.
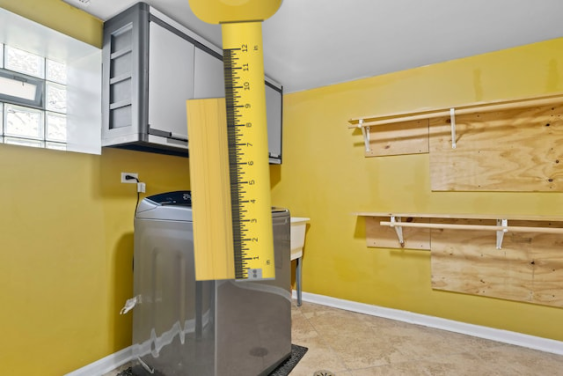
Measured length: 9.5 in
